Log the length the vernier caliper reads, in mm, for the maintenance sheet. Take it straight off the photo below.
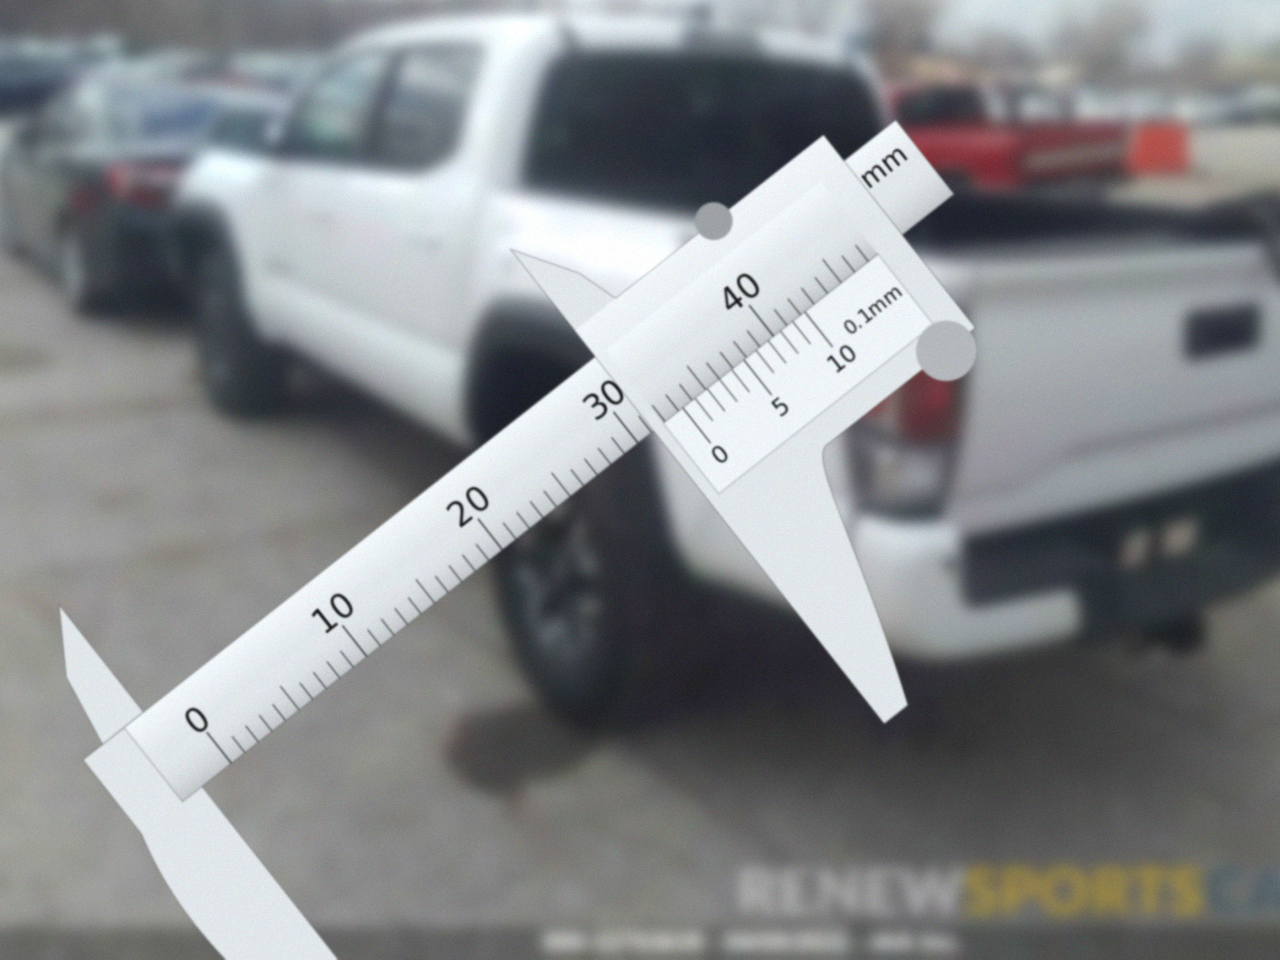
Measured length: 33.3 mm
